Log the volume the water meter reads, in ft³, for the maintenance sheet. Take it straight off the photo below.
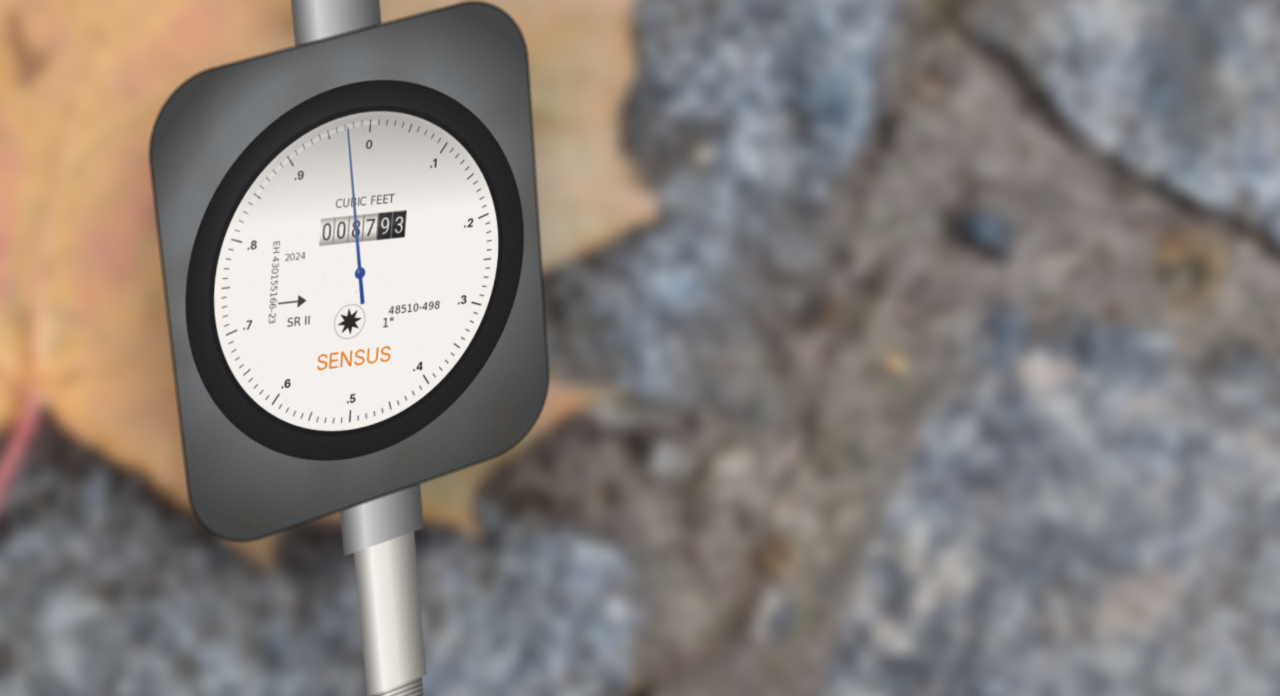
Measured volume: 8792.97 ft³
